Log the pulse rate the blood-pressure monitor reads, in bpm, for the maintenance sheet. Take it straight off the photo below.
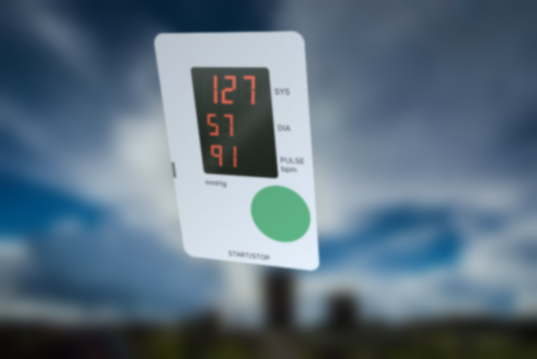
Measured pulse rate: 91 bpm
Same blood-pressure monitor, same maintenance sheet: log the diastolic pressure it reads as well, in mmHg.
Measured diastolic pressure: 57 mmHg
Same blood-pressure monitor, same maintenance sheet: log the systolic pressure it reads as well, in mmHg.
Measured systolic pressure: 127 mmHg
